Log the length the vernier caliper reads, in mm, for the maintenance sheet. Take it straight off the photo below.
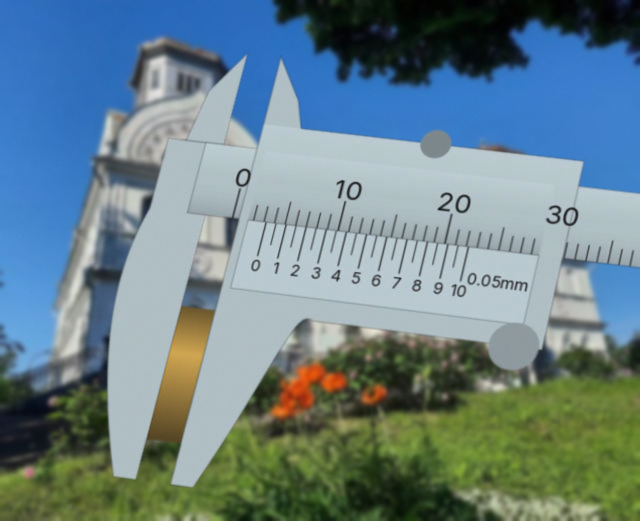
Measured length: 3.2 mm
